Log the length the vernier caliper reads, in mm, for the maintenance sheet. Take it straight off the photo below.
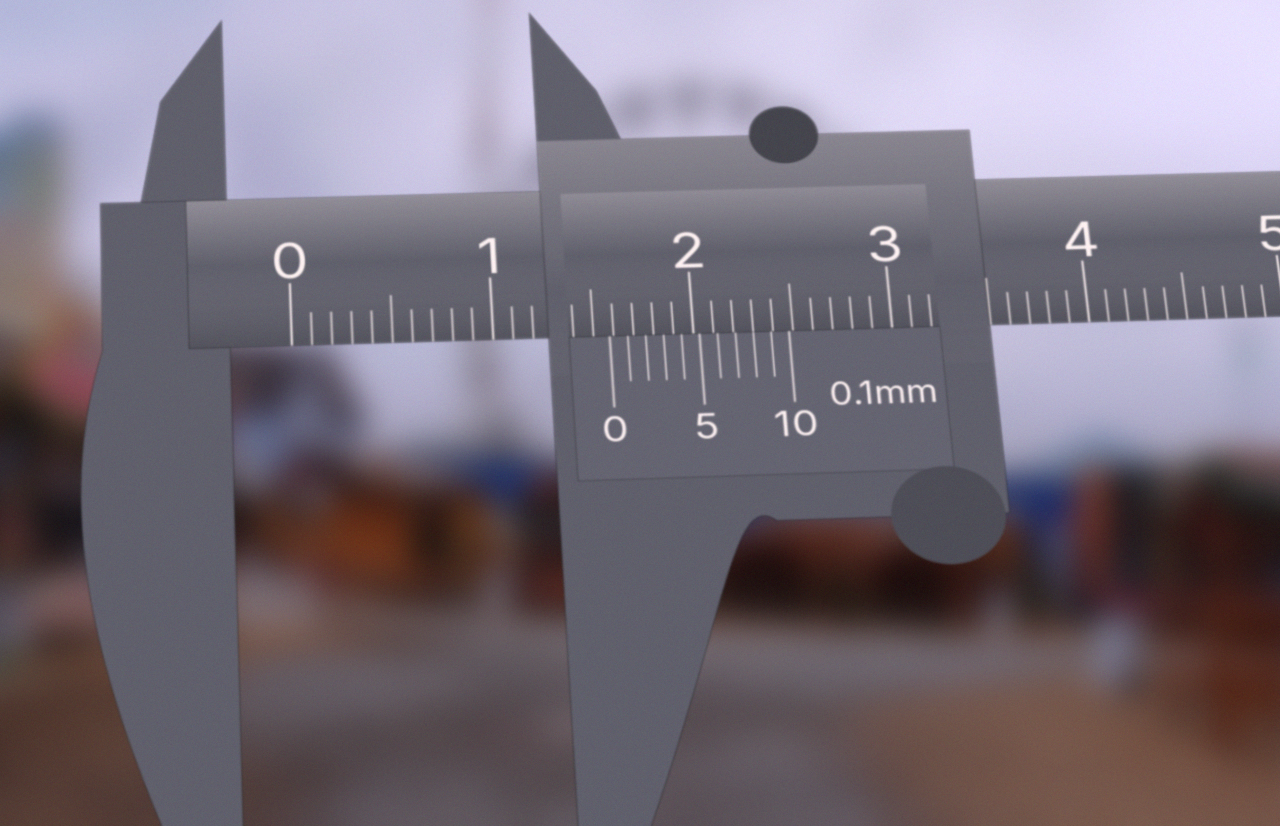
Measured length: 15.8 mm
